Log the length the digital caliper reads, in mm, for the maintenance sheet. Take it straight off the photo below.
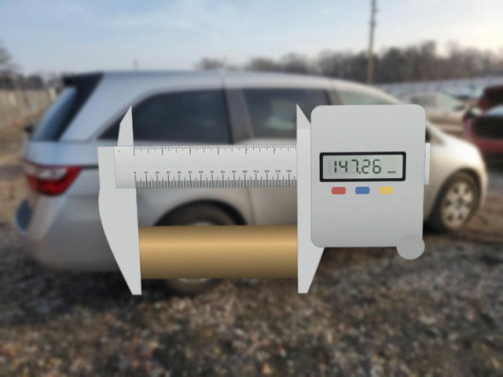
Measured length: 147.26 mm
